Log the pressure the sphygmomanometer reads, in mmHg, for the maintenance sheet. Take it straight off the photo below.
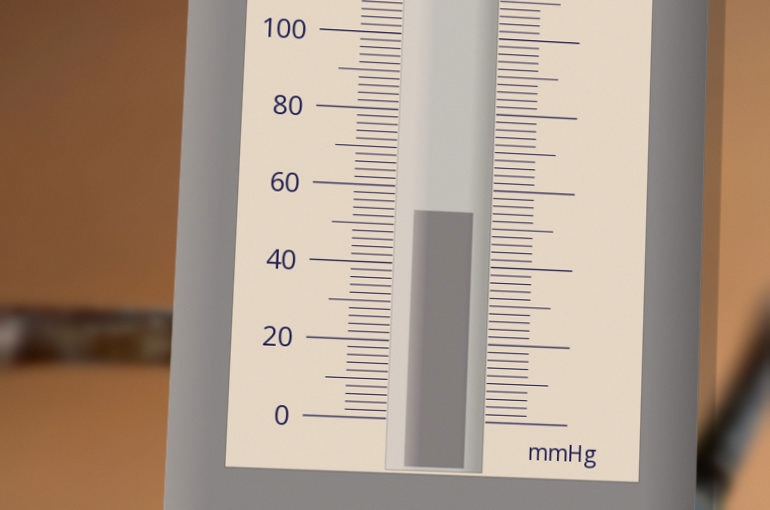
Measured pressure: 54 mmHg
